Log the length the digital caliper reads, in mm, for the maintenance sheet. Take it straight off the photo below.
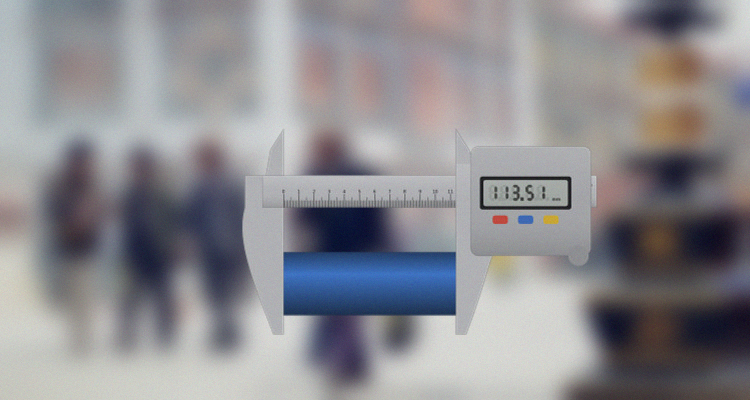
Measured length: 113.51 mm
